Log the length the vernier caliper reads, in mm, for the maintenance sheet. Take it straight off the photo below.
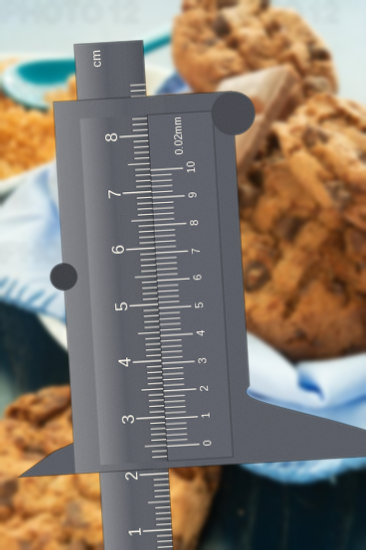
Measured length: 24.8 mm
